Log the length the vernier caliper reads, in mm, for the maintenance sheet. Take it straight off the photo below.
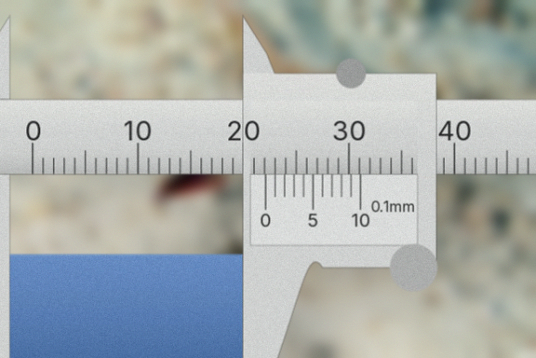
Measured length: 22.1 mm
